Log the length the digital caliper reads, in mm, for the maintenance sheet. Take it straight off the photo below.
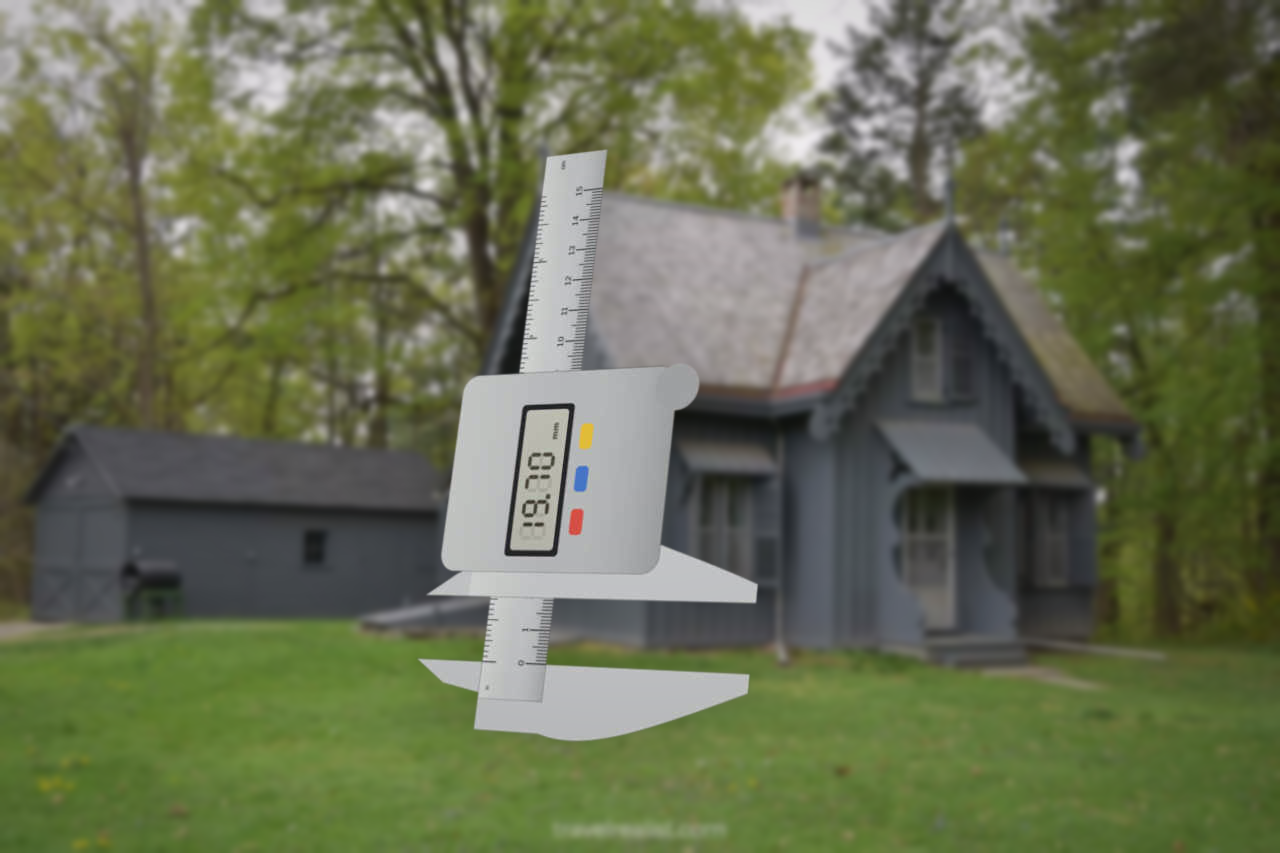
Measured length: 19.70 mm
